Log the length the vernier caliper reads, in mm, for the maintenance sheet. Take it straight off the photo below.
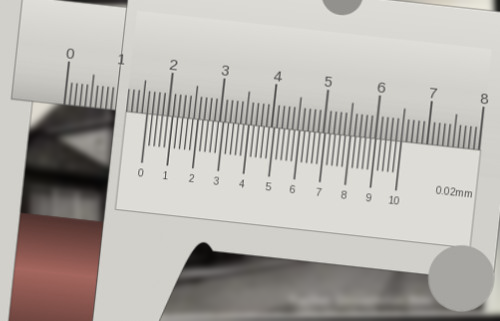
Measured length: 16.0 mm
